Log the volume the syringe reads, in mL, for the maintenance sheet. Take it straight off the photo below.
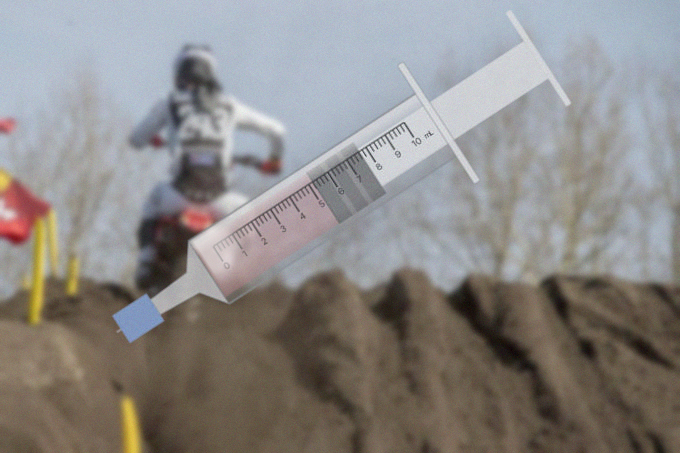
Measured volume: 5.2 mL
